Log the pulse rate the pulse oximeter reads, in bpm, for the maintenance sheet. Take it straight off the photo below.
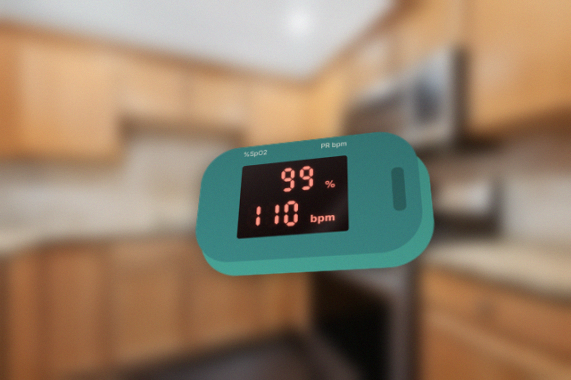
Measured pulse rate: 110 bpm
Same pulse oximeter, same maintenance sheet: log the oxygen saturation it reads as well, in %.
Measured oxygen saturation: 99 %
